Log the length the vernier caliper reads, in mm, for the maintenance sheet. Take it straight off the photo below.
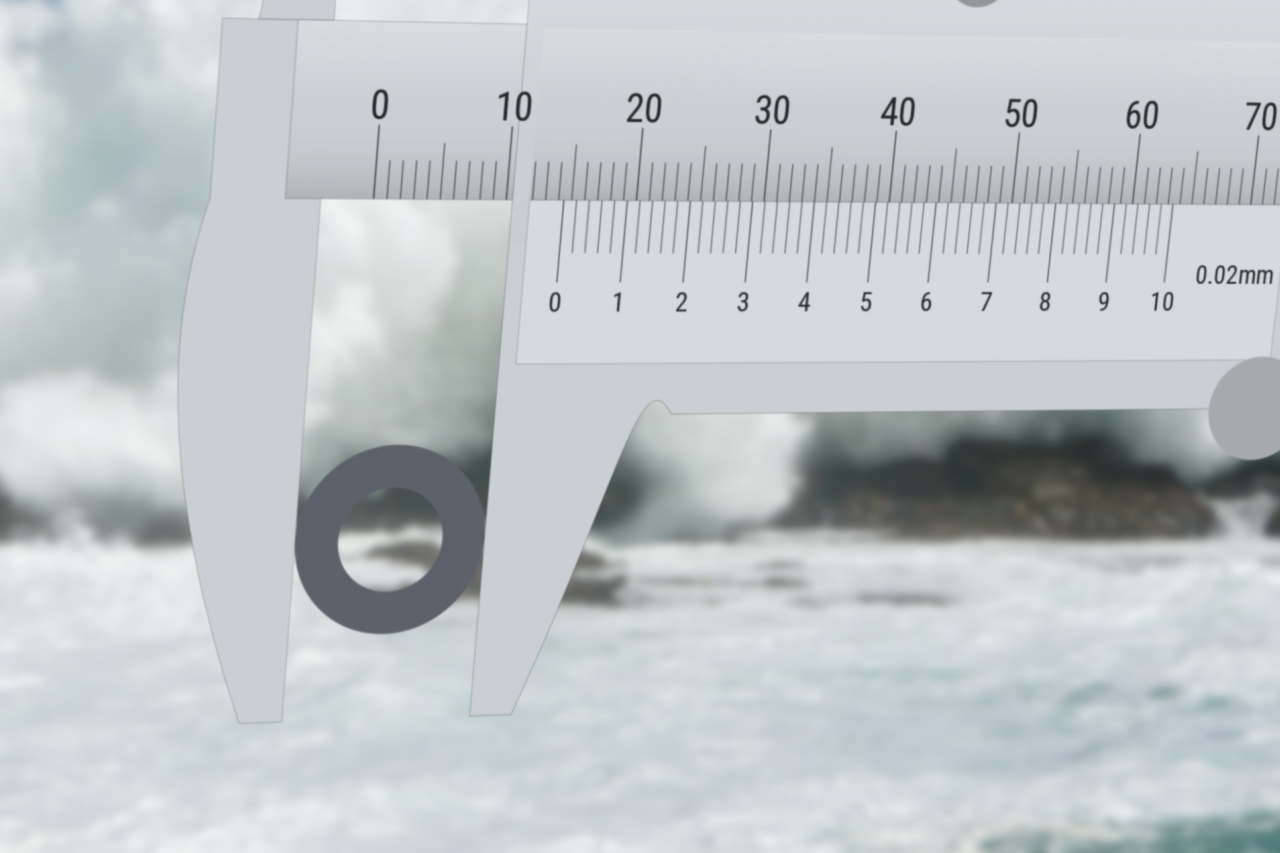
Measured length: 14.4 mm
